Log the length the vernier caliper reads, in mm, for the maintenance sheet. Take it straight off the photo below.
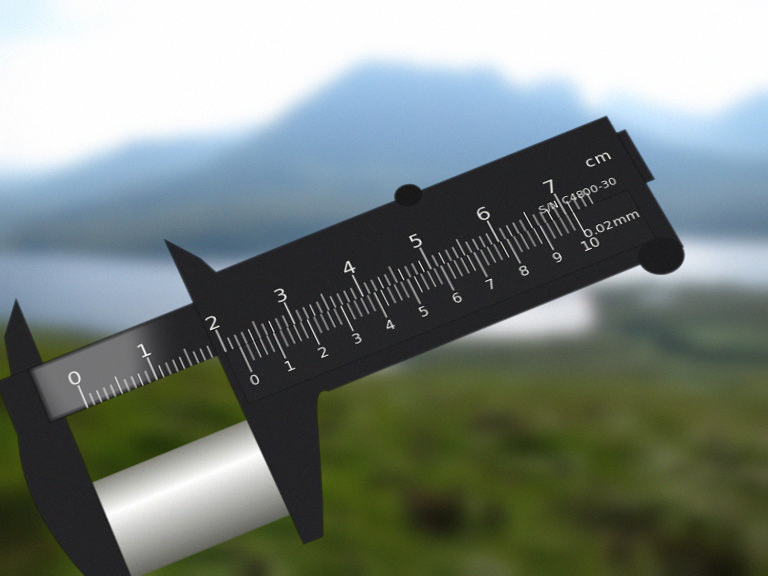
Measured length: 22.0 mm
